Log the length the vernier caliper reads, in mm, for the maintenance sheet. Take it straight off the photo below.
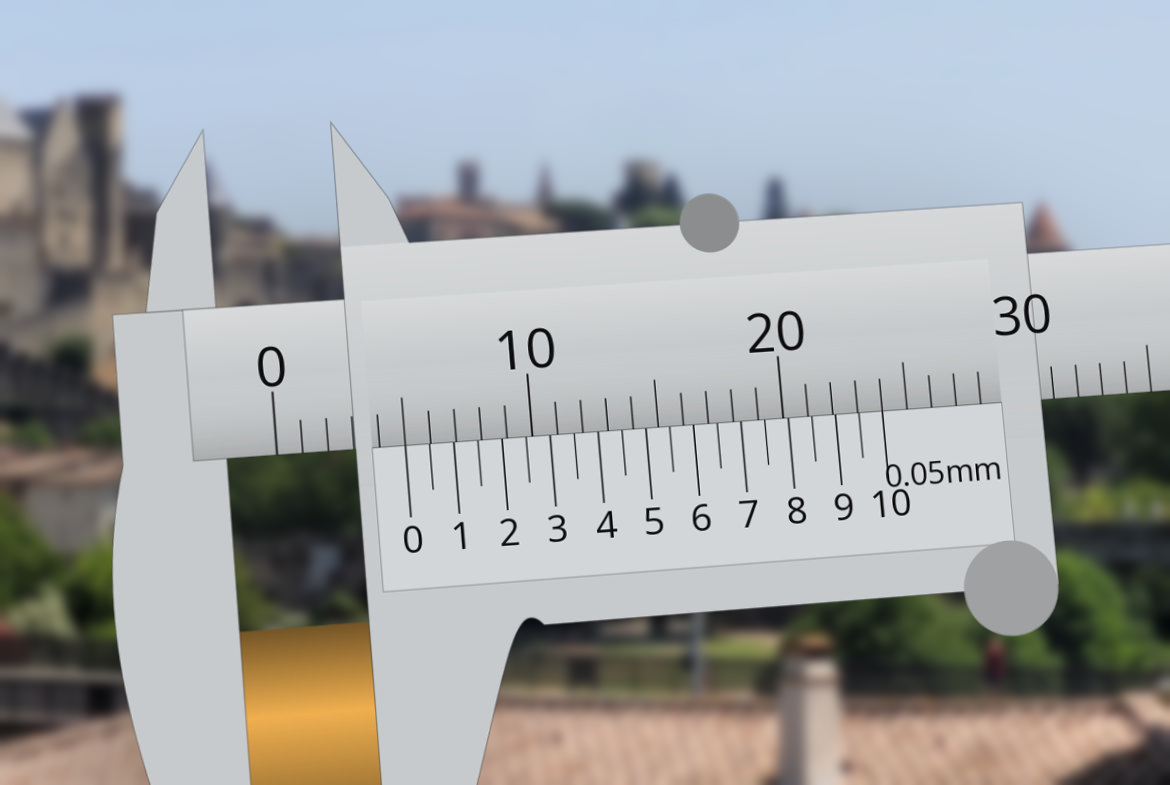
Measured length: 5.00 mm
